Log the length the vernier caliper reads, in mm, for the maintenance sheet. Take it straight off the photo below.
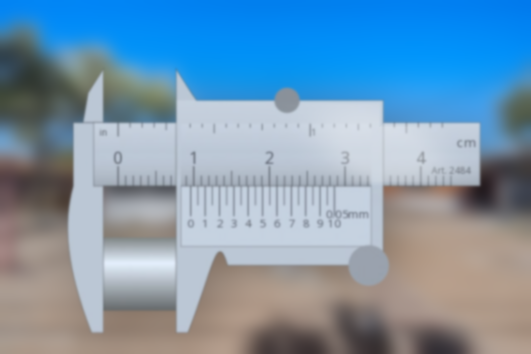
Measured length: 9.6 mm
